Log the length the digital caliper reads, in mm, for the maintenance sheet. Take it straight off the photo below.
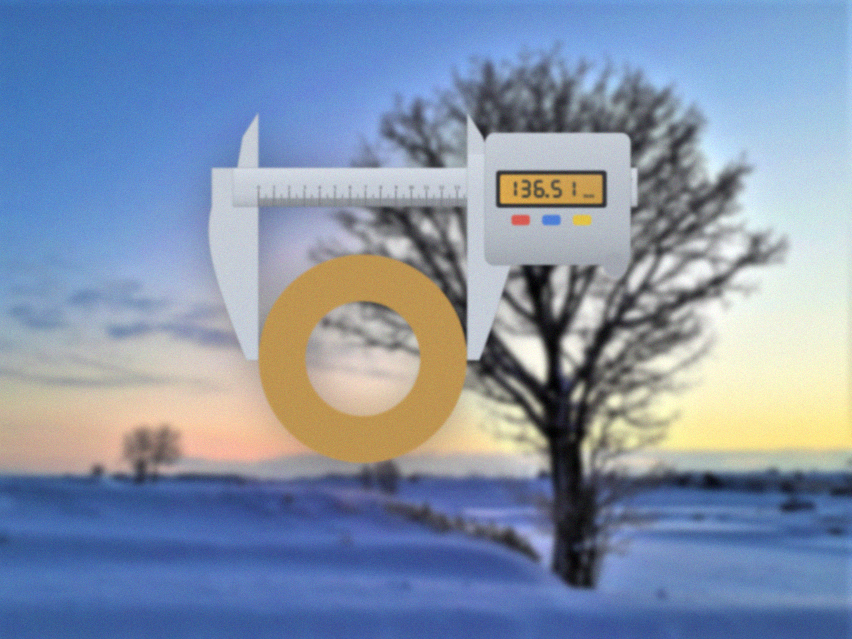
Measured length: 136.51 mm
